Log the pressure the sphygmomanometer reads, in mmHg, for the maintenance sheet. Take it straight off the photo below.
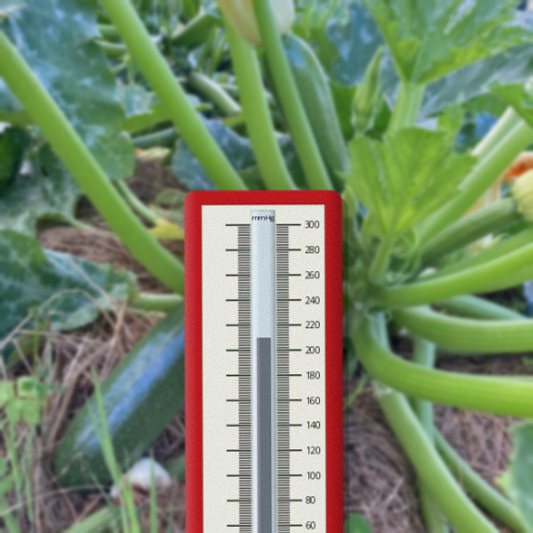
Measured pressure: 210 mmHg
